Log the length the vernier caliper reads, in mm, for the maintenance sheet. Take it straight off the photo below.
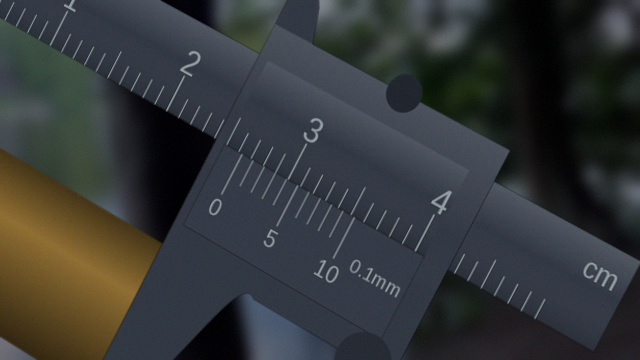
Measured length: 26.3 mm
